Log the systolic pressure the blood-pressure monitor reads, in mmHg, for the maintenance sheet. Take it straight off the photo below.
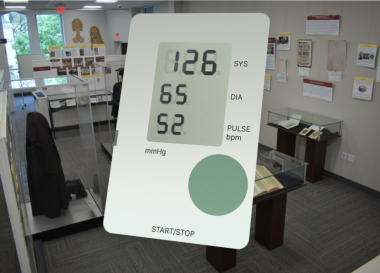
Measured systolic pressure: 126 mmHg
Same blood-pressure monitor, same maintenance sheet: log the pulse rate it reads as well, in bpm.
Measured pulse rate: 52 bpm
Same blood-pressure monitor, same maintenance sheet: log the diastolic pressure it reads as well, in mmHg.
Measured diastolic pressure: 65 mmHg
